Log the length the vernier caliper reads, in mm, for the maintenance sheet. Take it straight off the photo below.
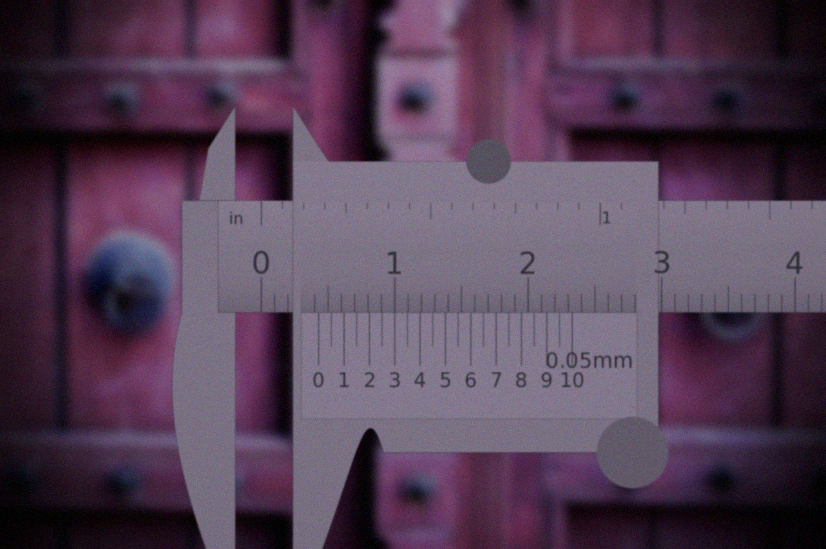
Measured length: 4.3 mm
